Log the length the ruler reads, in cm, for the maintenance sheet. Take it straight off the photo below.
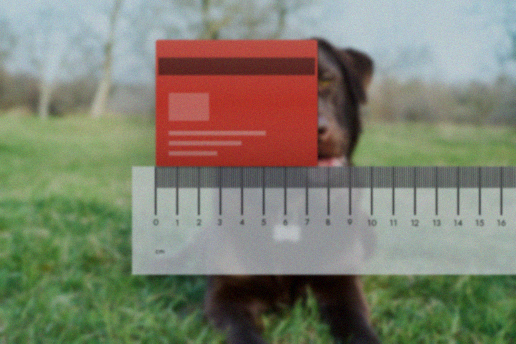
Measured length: 7.5 cm
